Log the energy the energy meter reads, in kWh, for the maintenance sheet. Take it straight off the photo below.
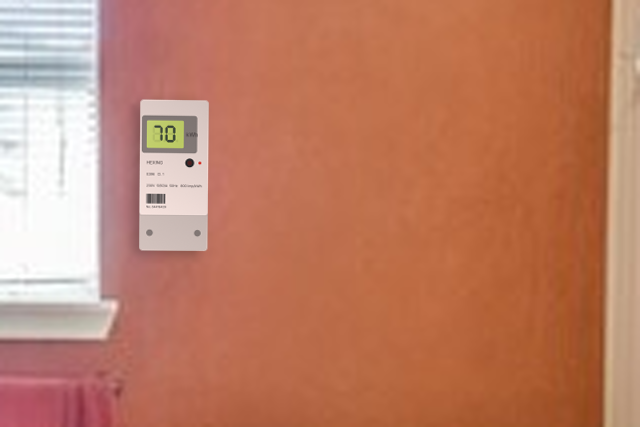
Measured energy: 70 kWh
